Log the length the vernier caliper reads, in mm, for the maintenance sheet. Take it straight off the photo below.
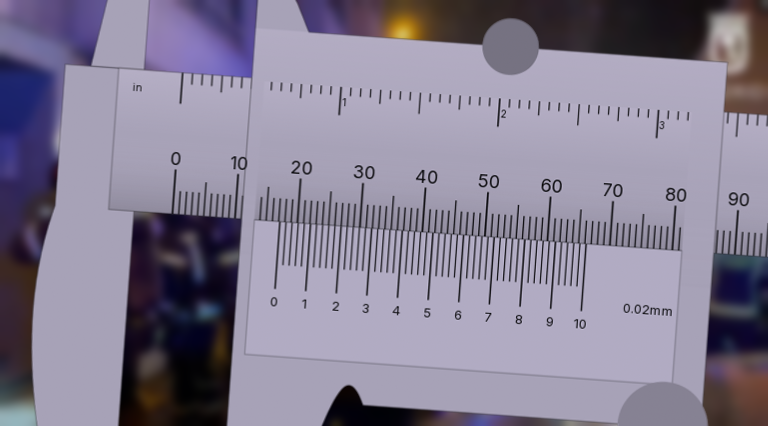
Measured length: 17.2 mm
